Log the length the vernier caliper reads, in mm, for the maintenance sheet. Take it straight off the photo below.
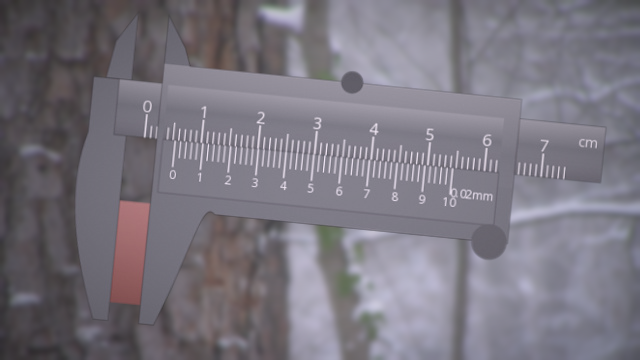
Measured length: 5.4 mm
